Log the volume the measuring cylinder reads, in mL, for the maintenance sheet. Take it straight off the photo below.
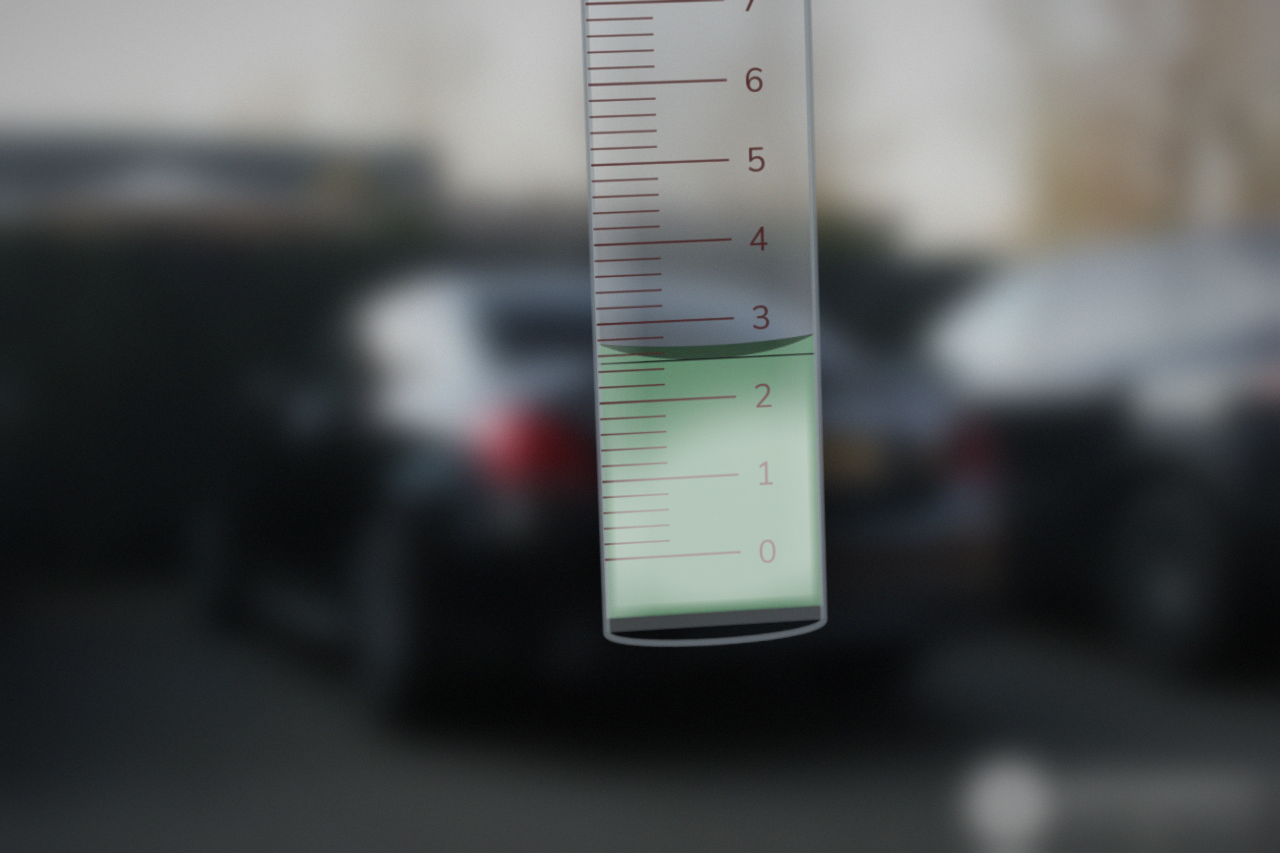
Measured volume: 2.5 mL
